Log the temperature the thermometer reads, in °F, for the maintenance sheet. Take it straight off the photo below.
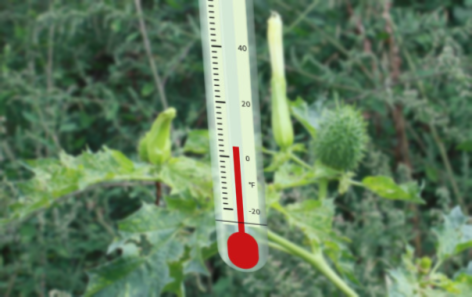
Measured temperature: 4 °F
